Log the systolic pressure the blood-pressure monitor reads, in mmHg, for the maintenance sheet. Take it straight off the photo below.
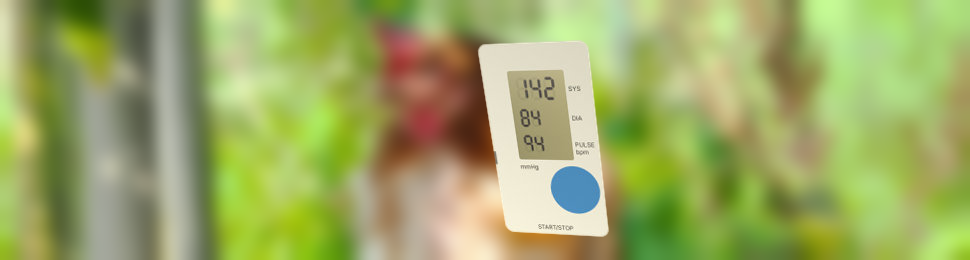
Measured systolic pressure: 142 mmHg
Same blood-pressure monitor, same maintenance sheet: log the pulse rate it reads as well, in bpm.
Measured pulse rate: 94 bpm
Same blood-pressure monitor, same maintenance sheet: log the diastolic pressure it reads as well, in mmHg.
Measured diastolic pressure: 84 mmHg
